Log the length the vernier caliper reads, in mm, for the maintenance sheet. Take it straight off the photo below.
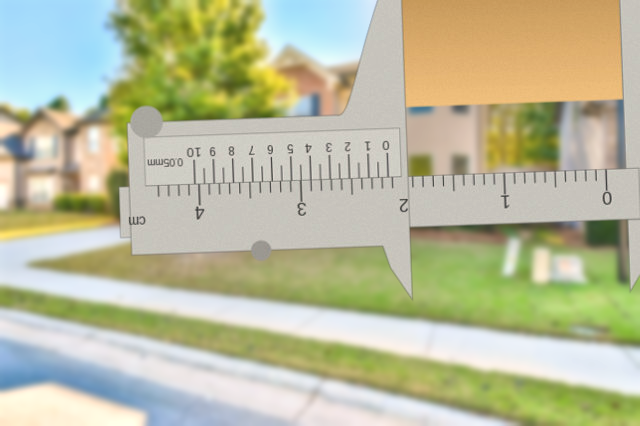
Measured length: 21.4 mm
